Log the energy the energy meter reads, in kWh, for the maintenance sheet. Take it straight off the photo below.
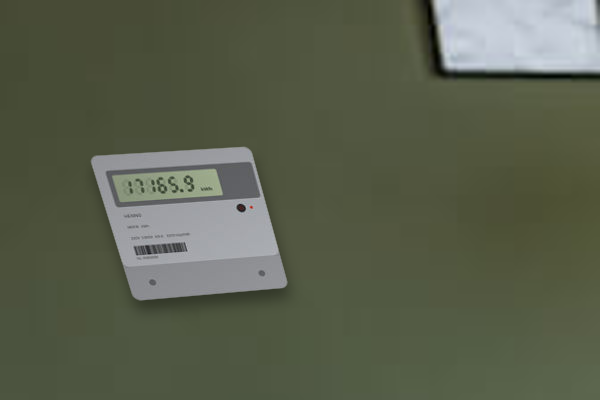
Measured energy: 17165.9 kWh
